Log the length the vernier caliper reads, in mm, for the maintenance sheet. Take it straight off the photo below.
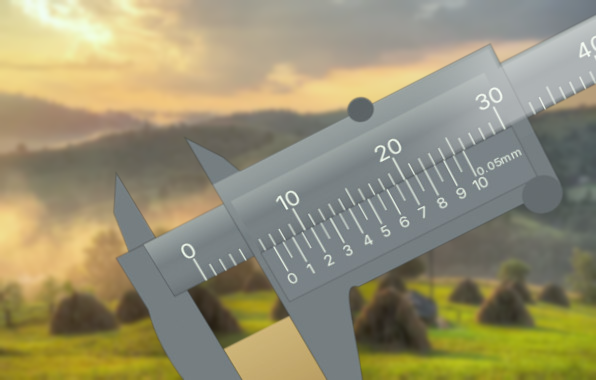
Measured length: 6.8 mm
